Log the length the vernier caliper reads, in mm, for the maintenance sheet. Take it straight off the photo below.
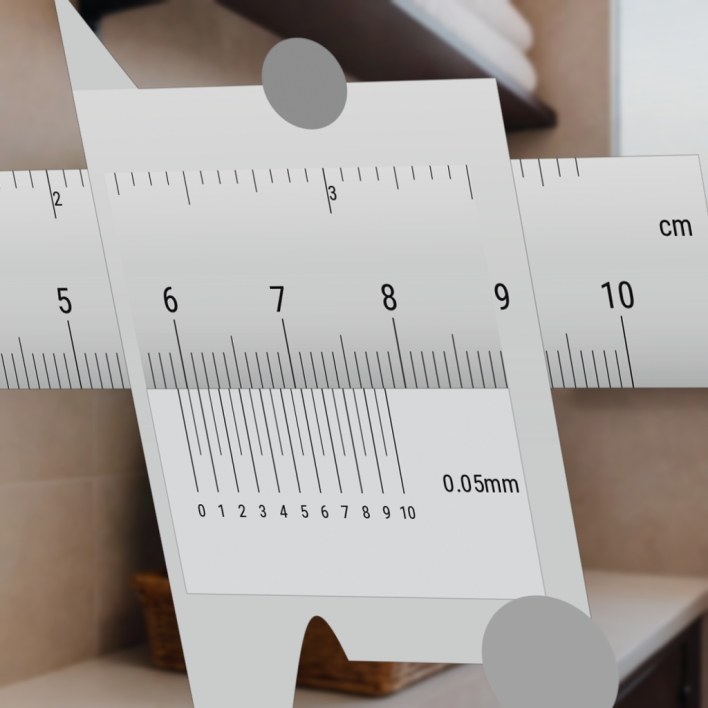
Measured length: 59.1 mm
